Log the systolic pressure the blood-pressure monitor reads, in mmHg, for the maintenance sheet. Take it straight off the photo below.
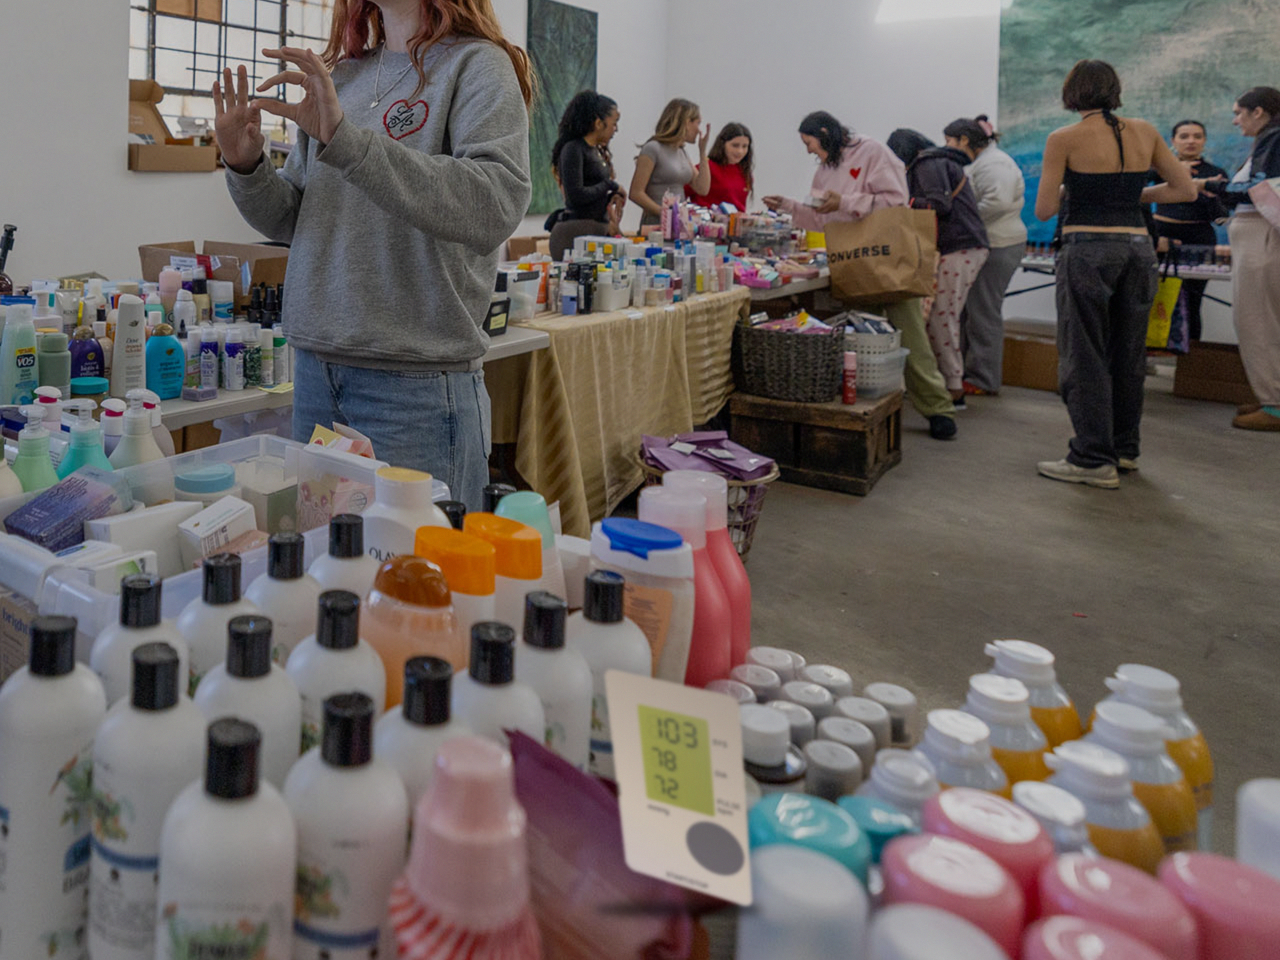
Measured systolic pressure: 103 mmHg
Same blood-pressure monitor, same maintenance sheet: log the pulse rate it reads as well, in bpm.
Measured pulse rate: 72 bpm
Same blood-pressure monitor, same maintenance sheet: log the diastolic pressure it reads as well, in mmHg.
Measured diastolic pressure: 78 mmHg
